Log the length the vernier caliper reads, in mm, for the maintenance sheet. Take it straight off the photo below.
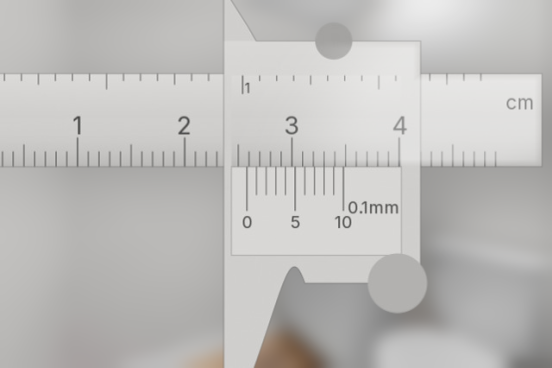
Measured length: 25.8 mm
